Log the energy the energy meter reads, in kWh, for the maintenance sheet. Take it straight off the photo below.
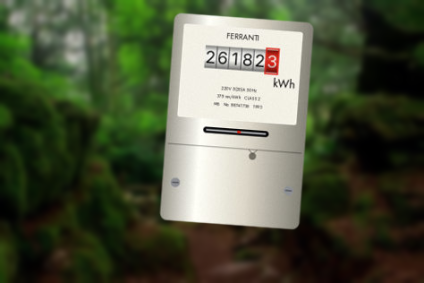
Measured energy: 26182.3 kWh
